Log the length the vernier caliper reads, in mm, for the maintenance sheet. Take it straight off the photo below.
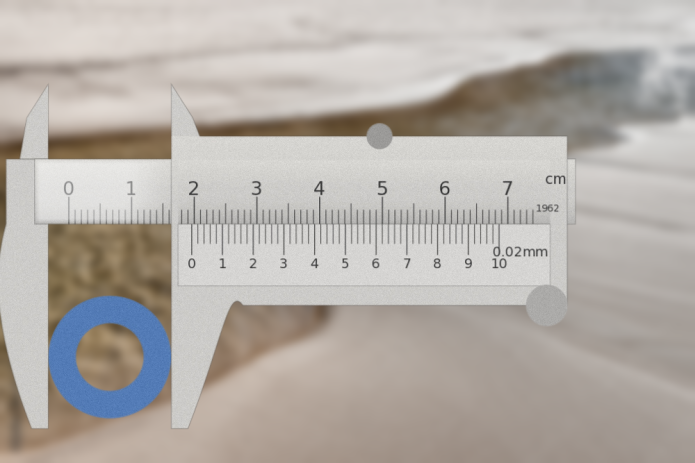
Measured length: 19.6 mm
